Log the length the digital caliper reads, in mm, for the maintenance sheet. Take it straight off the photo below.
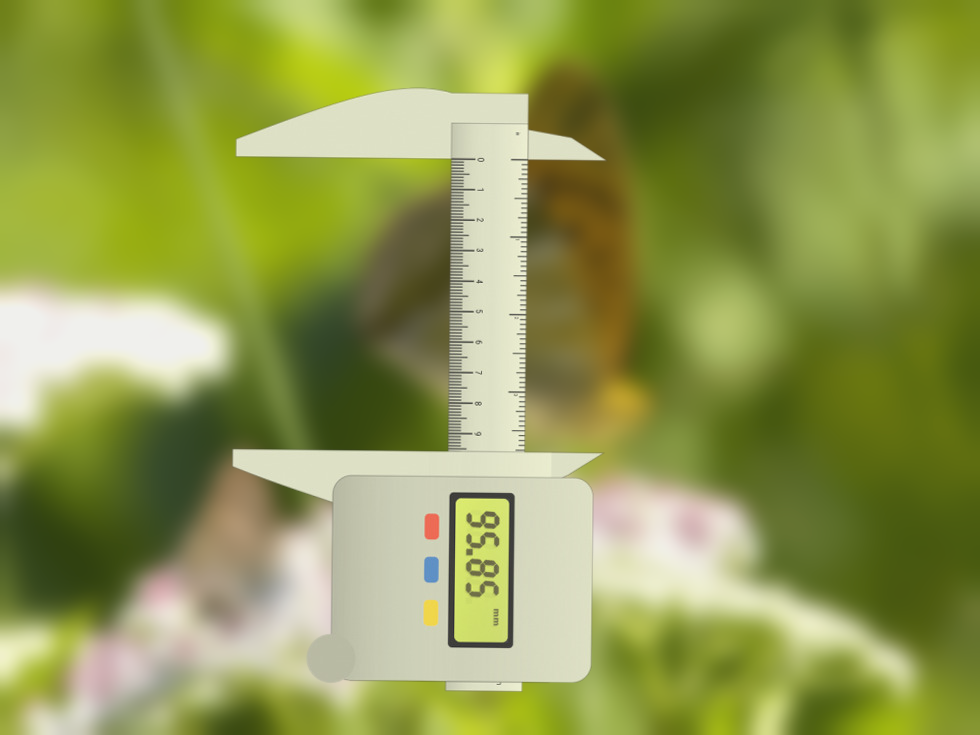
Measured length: 95.85 mm
